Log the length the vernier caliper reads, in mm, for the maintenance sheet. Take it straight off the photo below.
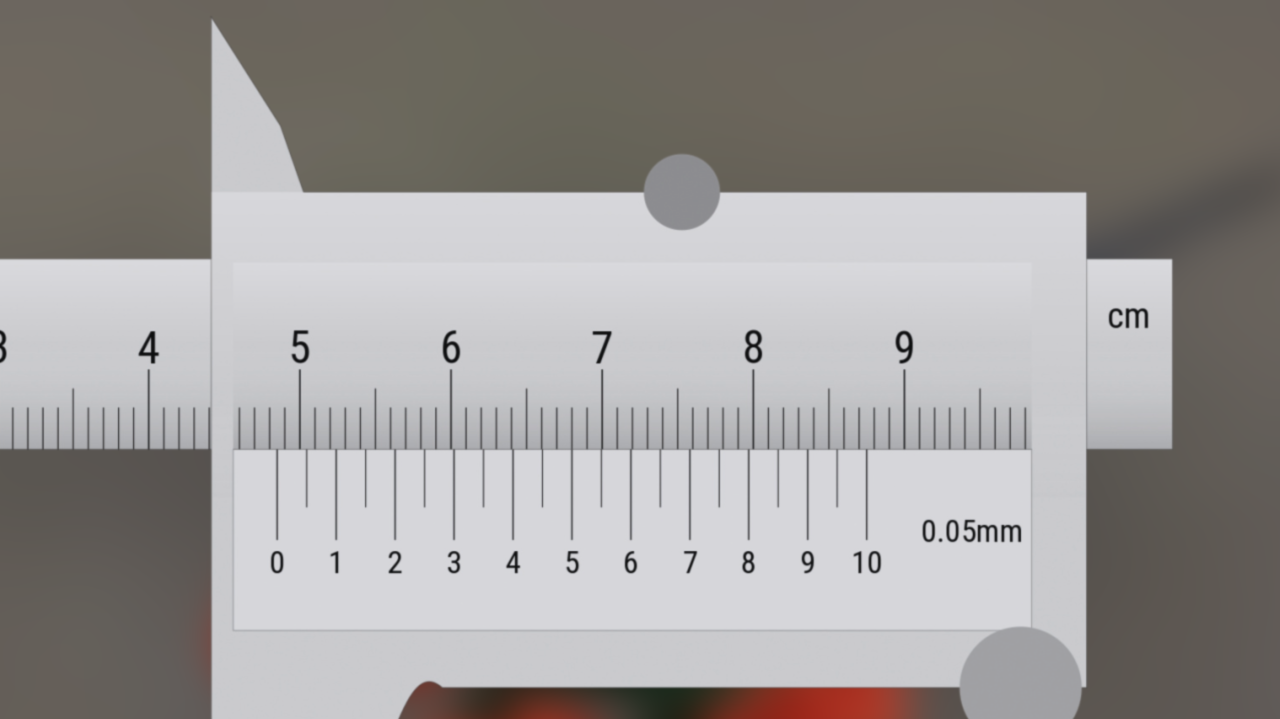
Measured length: 48.5 mm
